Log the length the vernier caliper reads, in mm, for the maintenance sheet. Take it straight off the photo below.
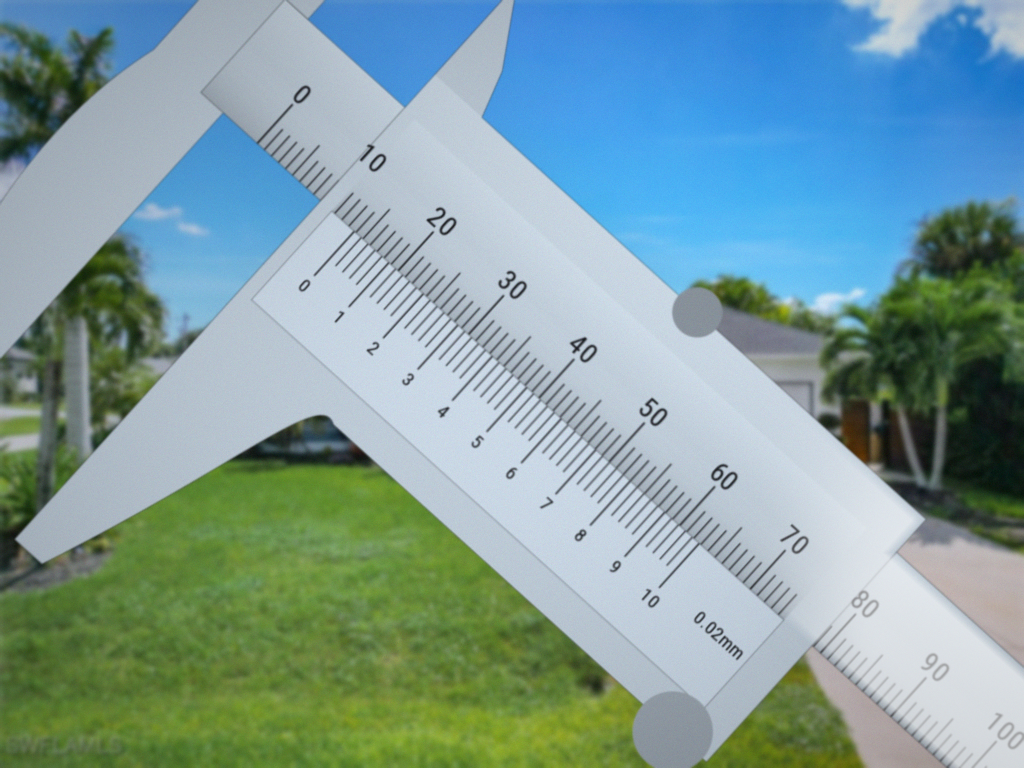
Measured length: 13.8 mm
